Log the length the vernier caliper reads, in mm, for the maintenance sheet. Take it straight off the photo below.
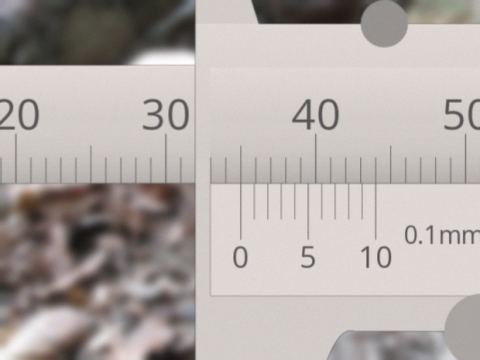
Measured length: 35.0 mm
